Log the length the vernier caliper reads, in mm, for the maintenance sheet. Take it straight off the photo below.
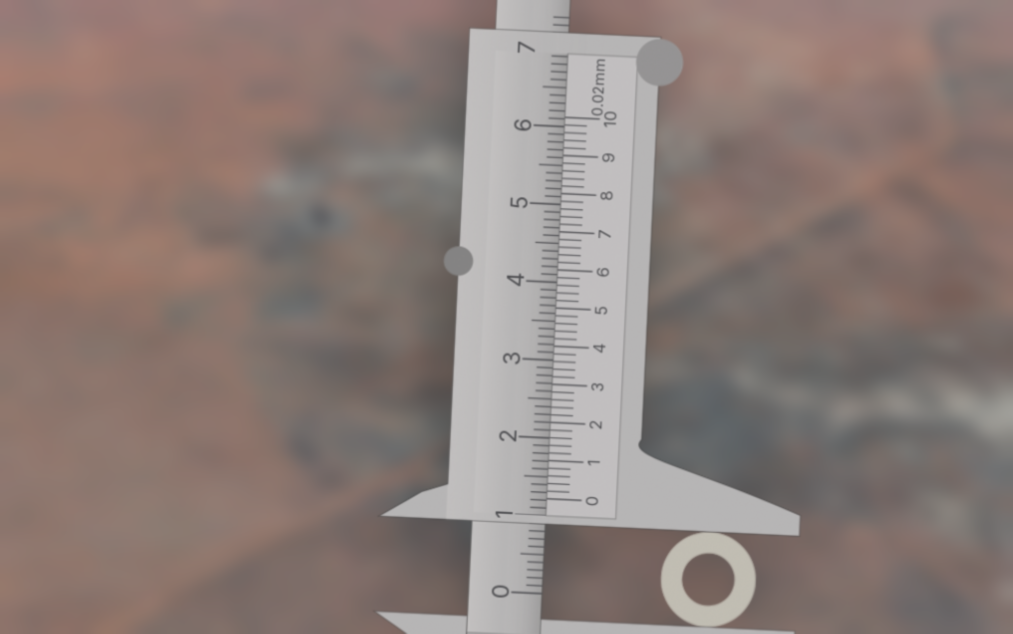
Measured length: 12.2 mm
